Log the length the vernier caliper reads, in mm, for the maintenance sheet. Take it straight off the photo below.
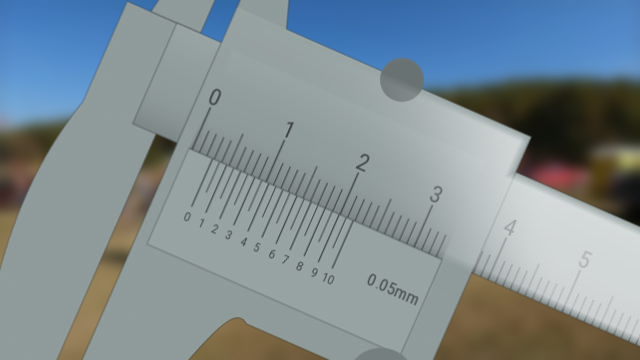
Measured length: 2.8 mm
